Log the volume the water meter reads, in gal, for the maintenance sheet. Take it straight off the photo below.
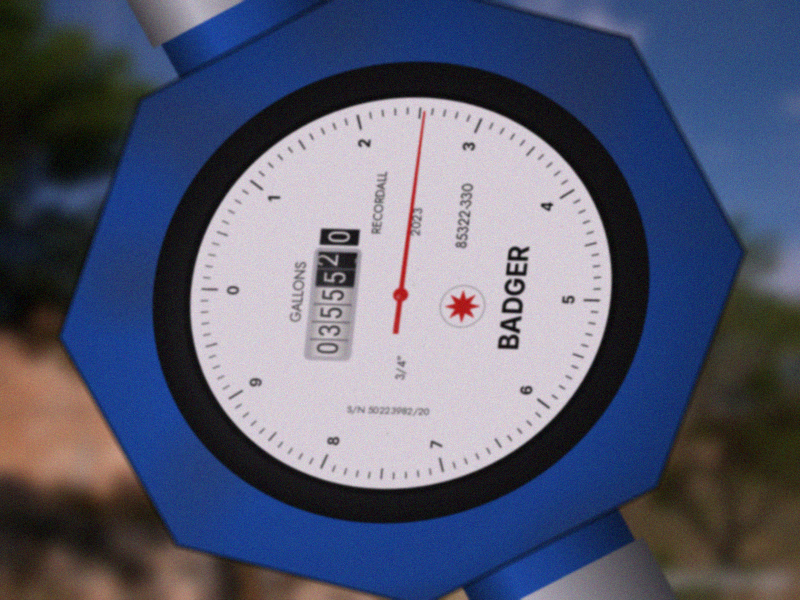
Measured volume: 355522.5 gal
